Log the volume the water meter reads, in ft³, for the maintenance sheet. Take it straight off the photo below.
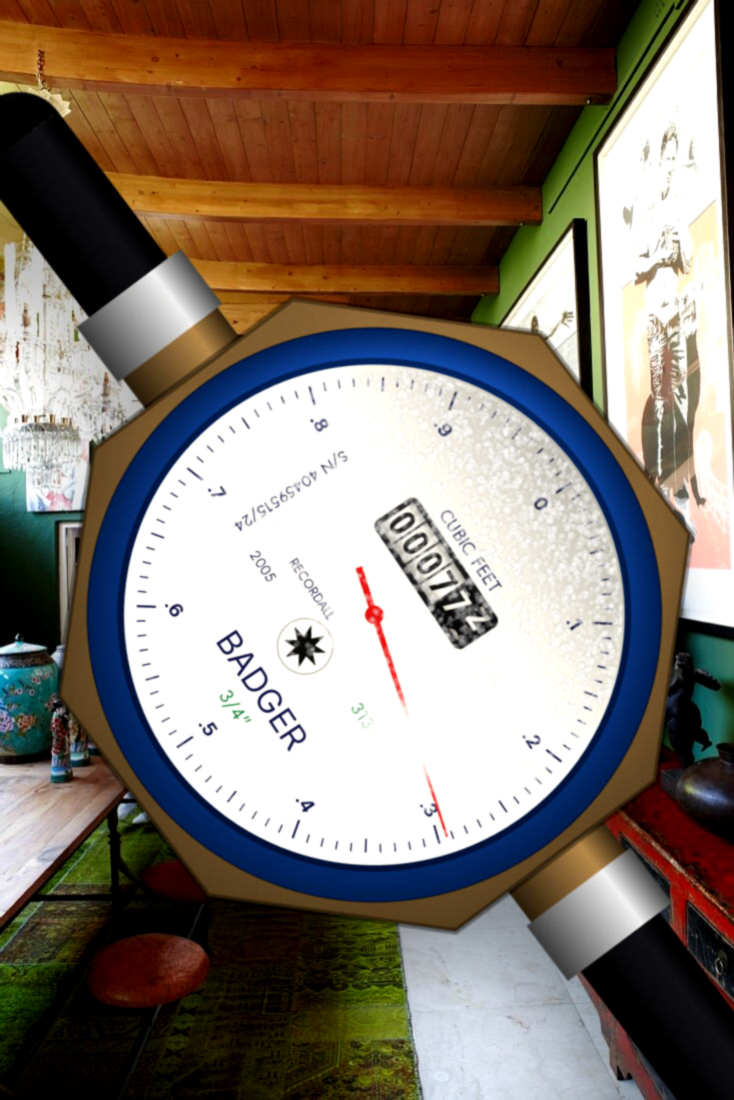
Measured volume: 772.29 ft³
